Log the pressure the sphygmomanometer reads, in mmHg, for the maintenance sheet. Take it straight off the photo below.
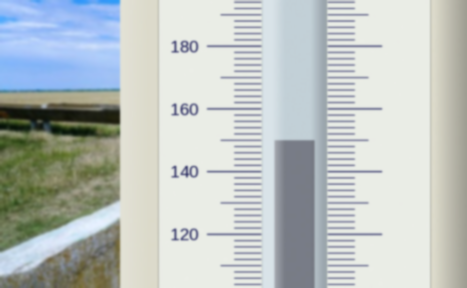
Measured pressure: 150 mmHg
